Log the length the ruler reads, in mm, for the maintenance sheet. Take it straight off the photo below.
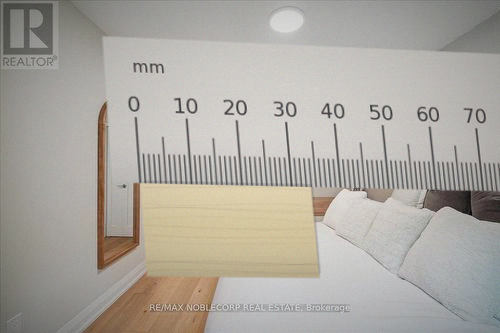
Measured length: 34 mm
